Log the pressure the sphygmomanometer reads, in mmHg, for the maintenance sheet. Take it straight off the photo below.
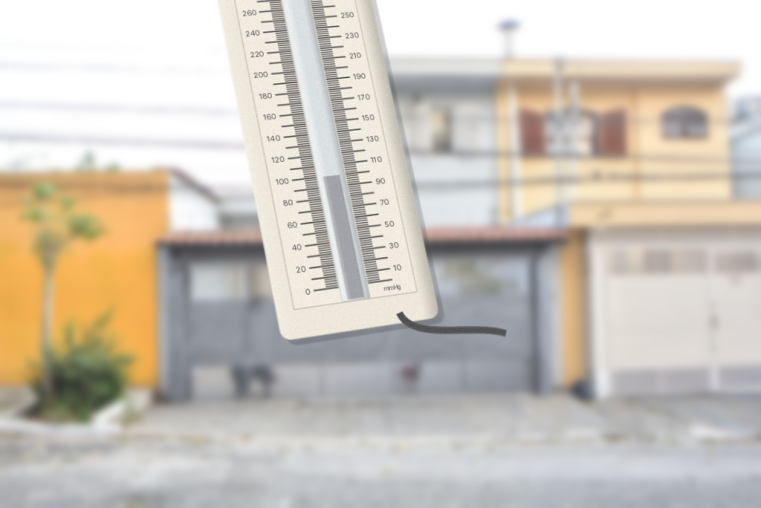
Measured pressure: 100 mmHg
